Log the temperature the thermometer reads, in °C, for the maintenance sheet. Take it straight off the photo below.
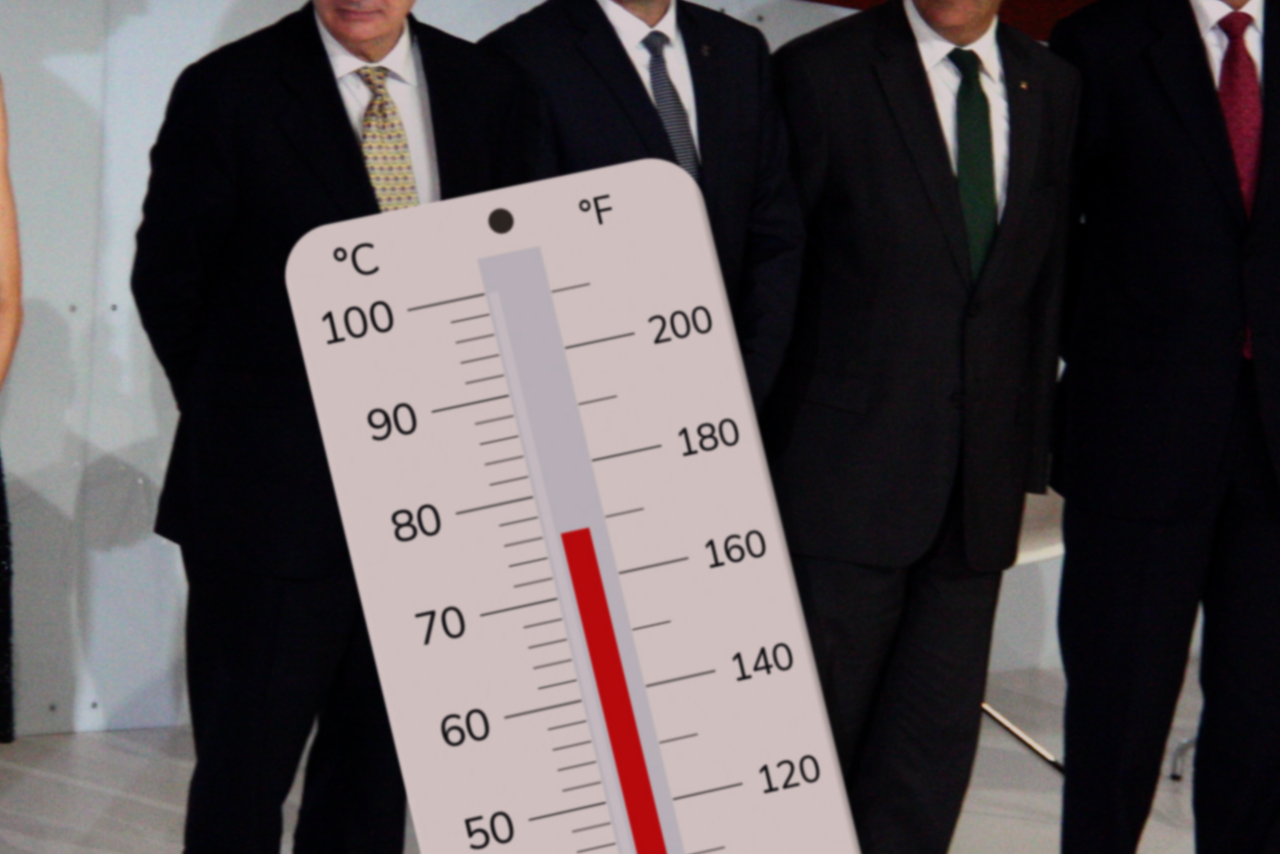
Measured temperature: 76 °C
